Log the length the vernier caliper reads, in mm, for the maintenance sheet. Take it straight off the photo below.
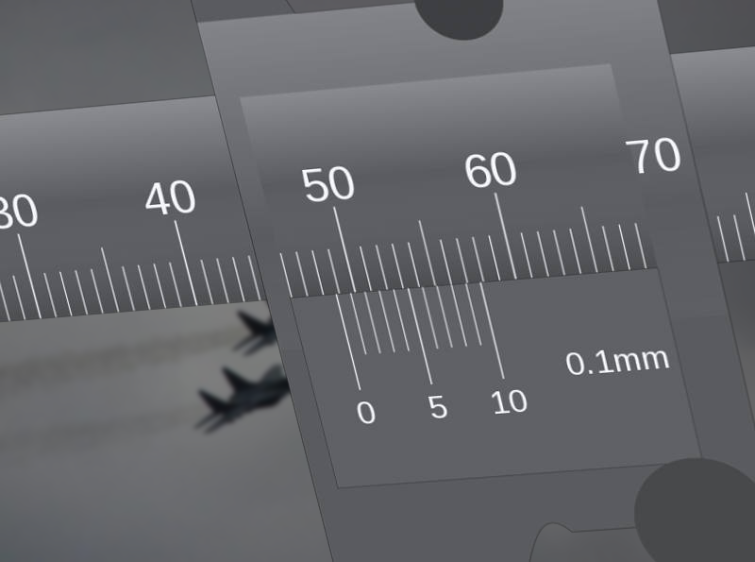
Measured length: 48.8 mm
